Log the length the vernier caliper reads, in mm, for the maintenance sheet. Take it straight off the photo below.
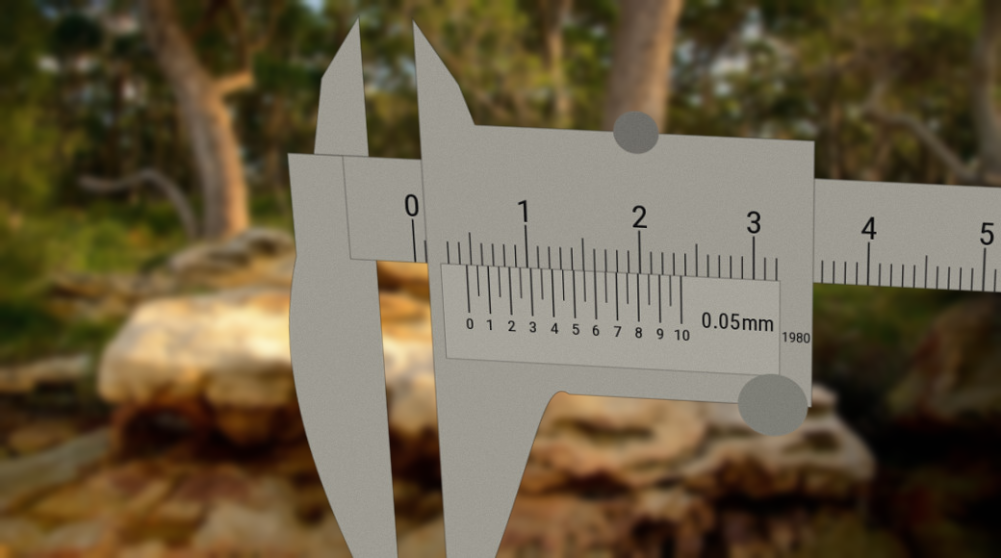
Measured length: 4.6 mm
